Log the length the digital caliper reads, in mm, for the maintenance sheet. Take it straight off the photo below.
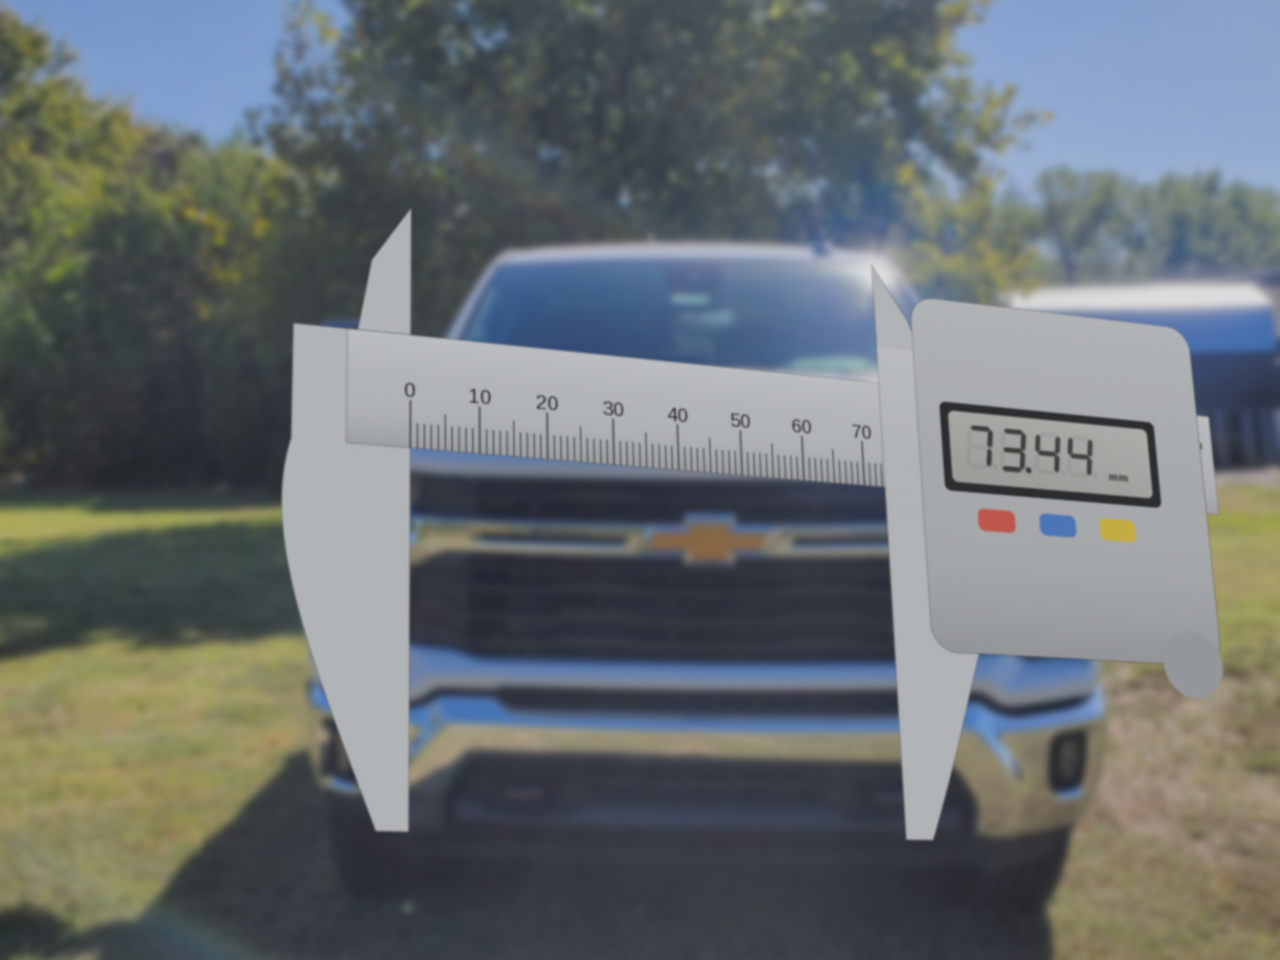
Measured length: 73.44 mm
